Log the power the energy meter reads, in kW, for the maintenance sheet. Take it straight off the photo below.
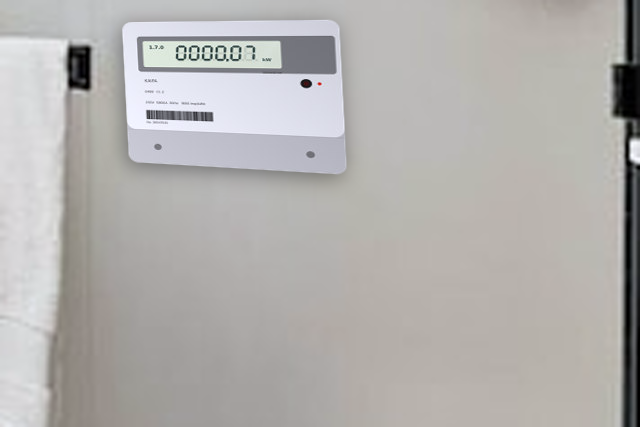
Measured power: 0.07 kW
